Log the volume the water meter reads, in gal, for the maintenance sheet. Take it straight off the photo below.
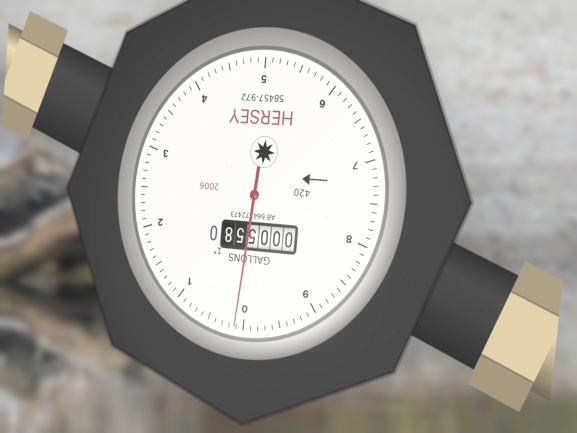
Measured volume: 5580.1 gal
